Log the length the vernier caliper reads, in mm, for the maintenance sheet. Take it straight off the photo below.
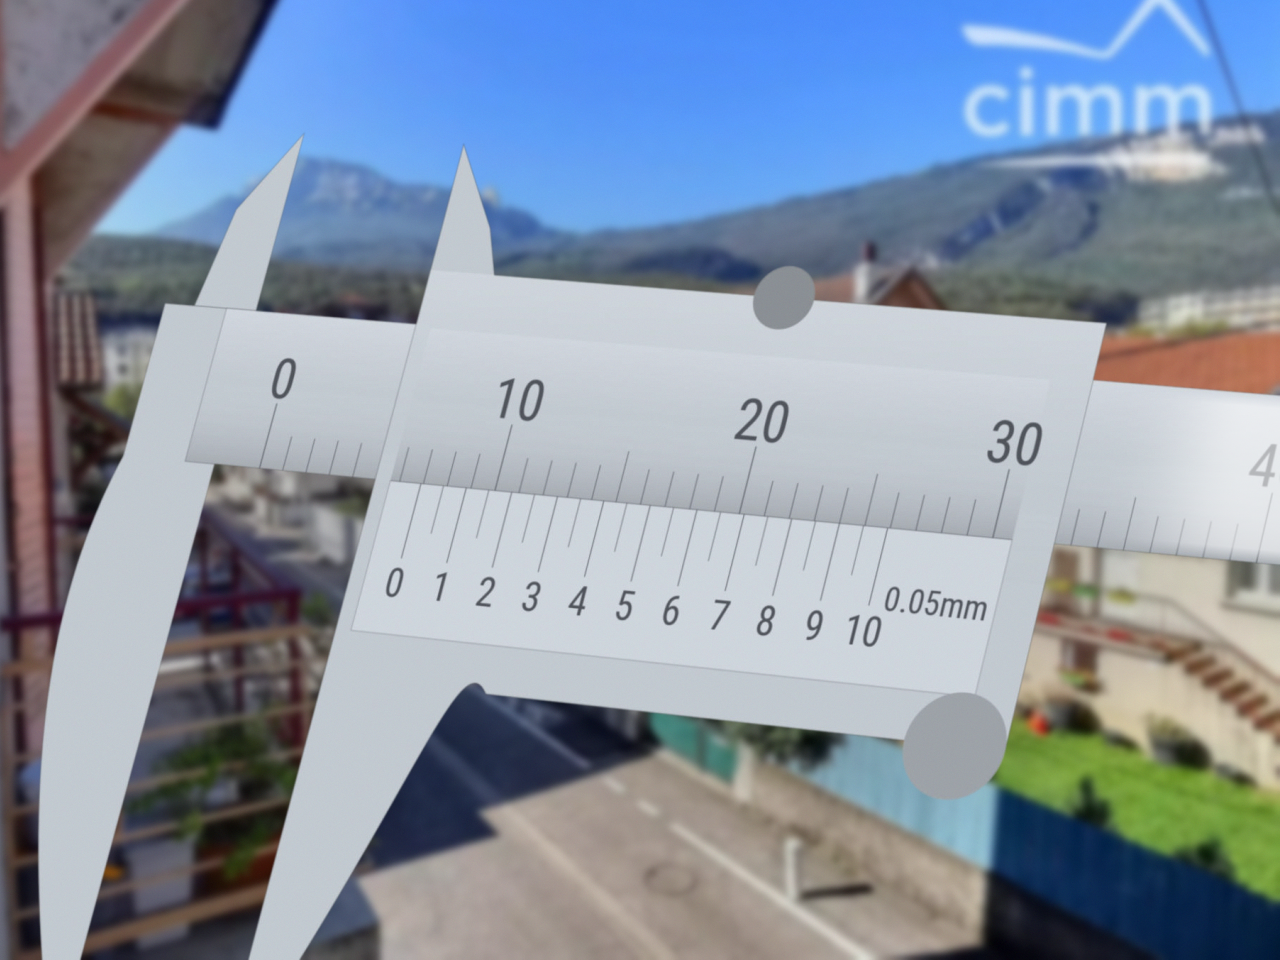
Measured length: 6.9 mm
